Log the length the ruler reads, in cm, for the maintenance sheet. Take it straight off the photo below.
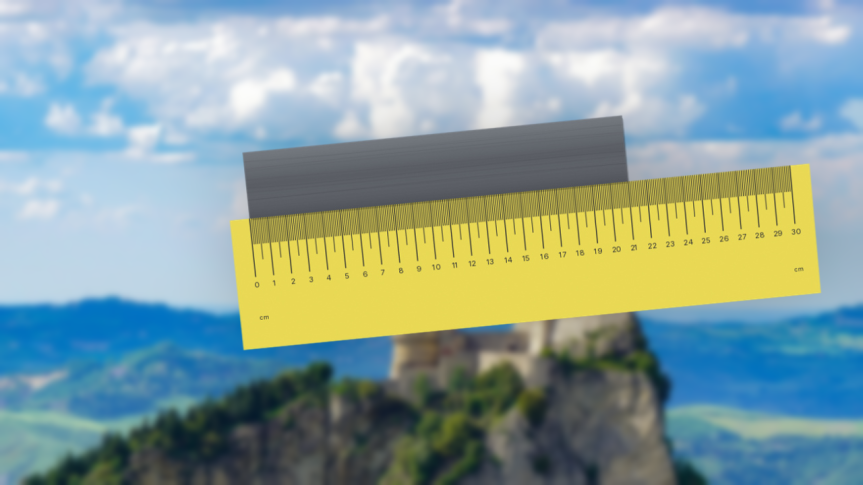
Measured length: 21 cm
